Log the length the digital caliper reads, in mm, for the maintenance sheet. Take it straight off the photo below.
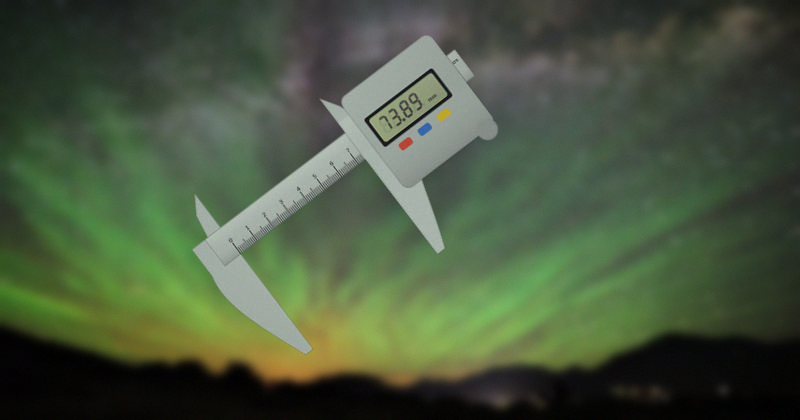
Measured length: 73.89 mm
